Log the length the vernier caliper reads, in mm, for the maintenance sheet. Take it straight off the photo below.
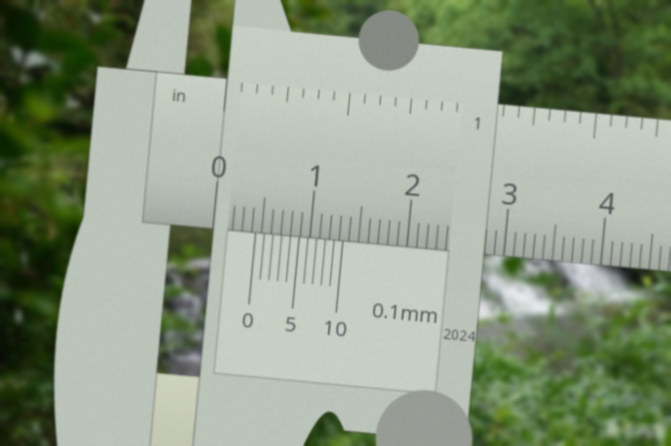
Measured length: 4.4 mm
